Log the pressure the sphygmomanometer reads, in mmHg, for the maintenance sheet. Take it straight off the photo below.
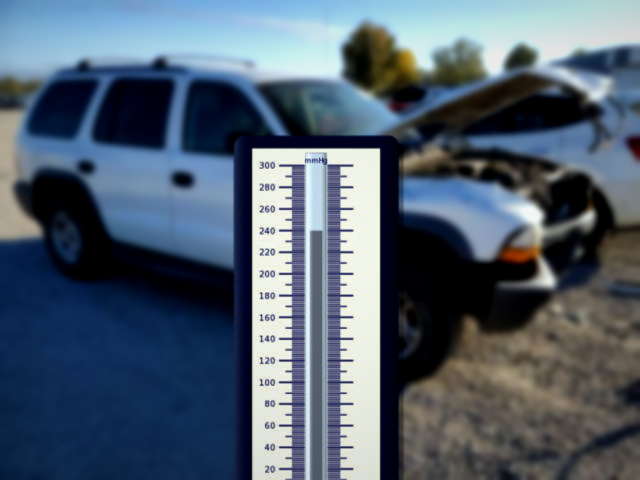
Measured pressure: 240 mmHg
